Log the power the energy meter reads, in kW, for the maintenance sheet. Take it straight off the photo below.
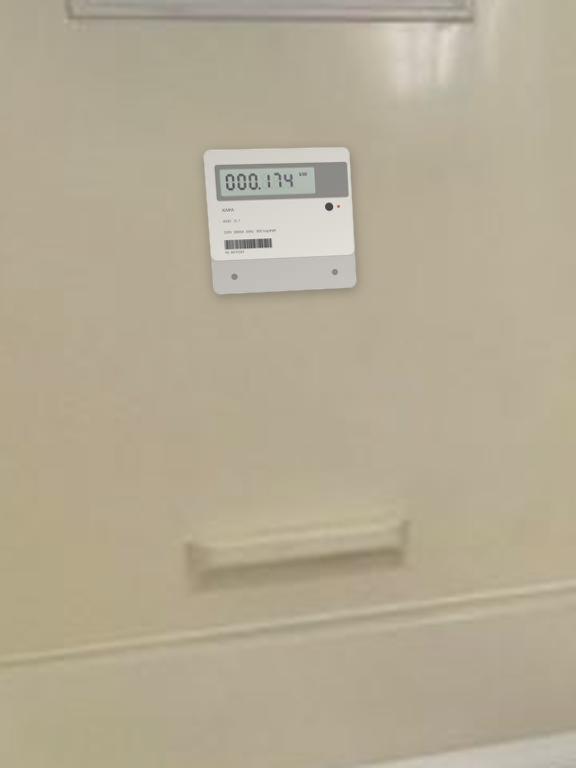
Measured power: 0.174 kW
